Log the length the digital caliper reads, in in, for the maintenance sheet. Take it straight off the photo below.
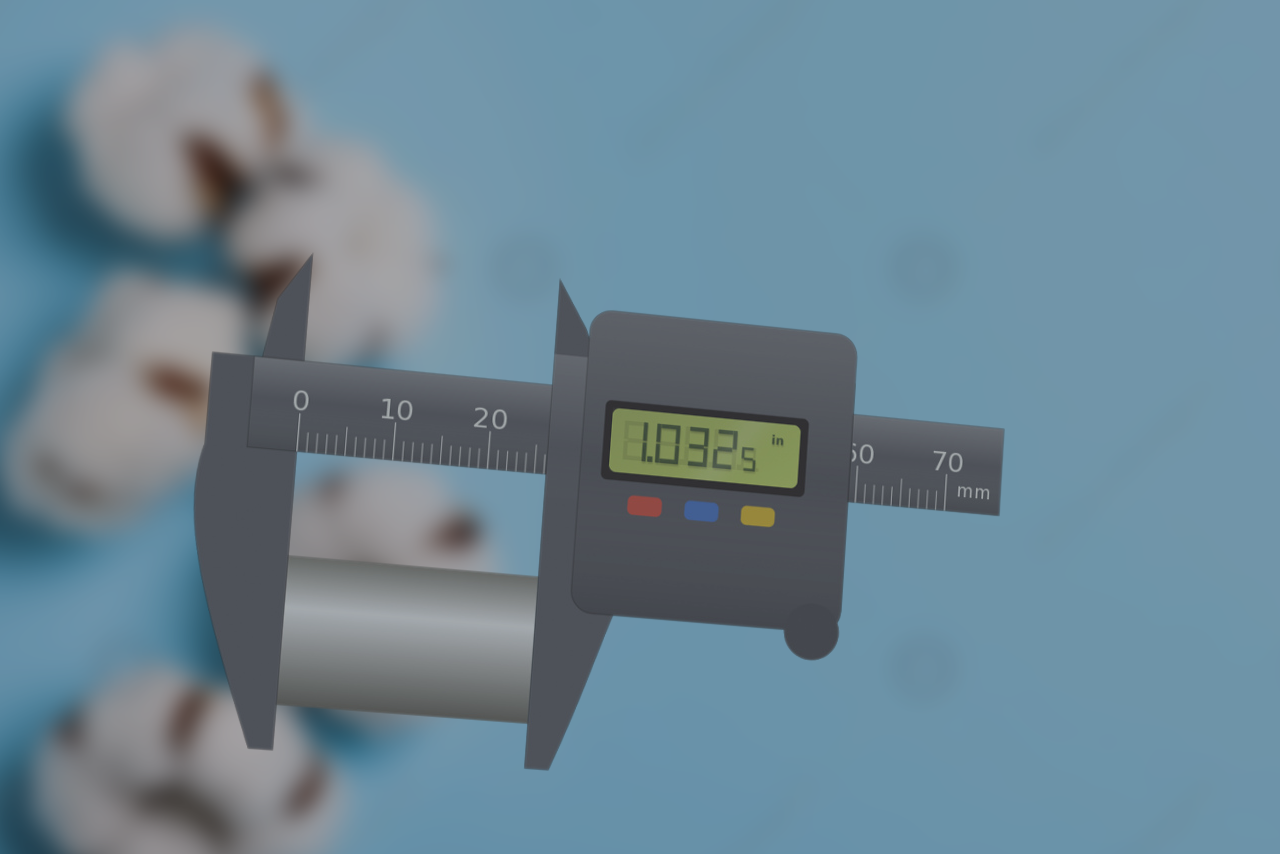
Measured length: 1.0325 in
